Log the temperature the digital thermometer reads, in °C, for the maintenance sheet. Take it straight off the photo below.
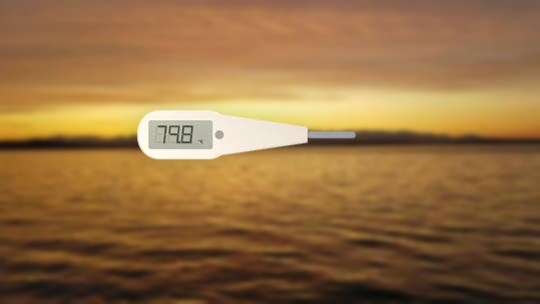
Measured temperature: 79.8 °C
